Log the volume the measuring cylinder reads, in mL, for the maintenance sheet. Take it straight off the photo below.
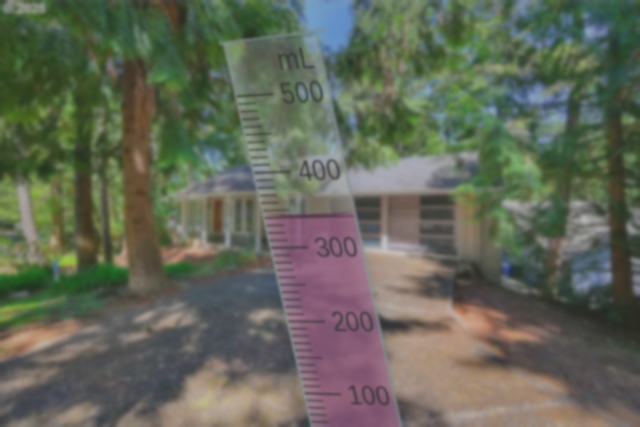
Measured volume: 340 mL
